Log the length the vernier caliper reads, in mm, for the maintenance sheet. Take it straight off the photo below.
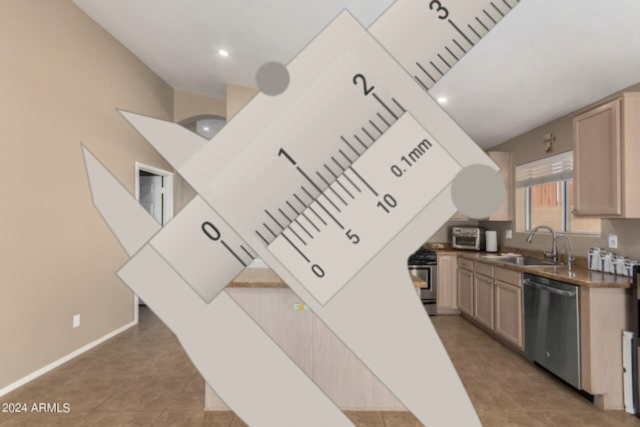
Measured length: 4.6 mm
